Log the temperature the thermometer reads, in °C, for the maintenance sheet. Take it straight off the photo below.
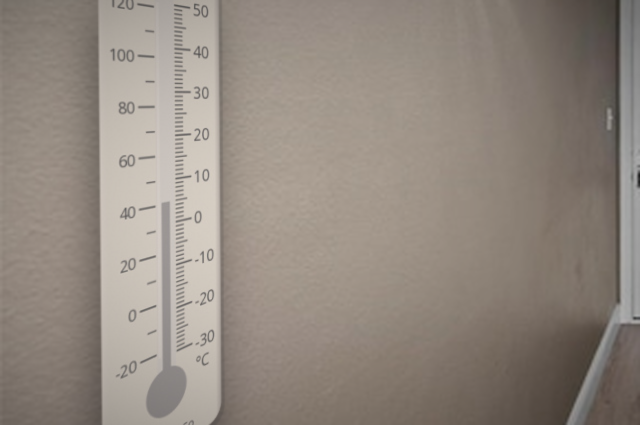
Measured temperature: 5 °C
